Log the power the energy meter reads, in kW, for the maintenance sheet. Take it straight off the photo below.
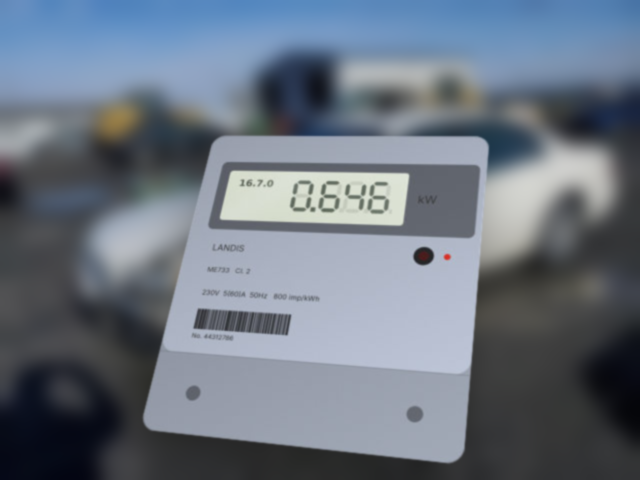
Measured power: 0.646 kW
